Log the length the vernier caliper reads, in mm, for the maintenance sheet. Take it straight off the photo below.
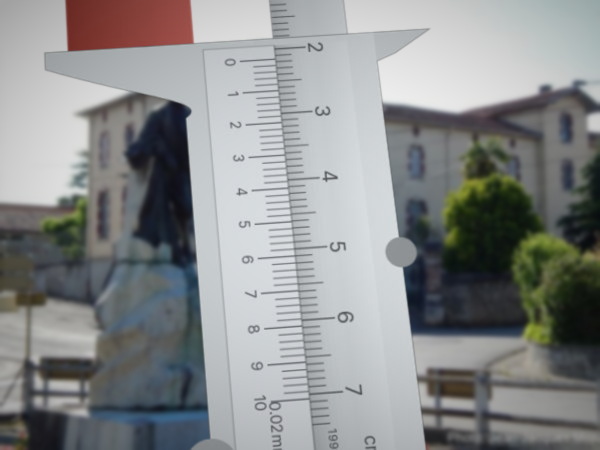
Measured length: 21.6 mm
